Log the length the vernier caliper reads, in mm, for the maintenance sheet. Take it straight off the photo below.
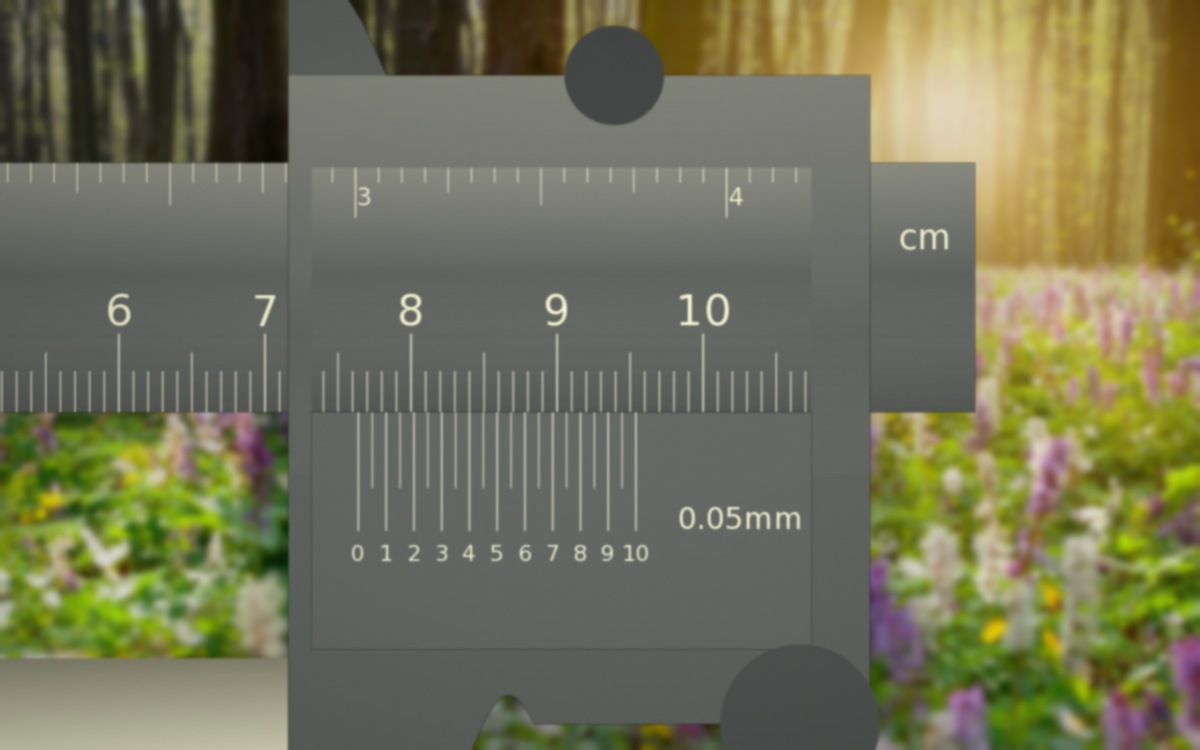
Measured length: 76.4 mm
